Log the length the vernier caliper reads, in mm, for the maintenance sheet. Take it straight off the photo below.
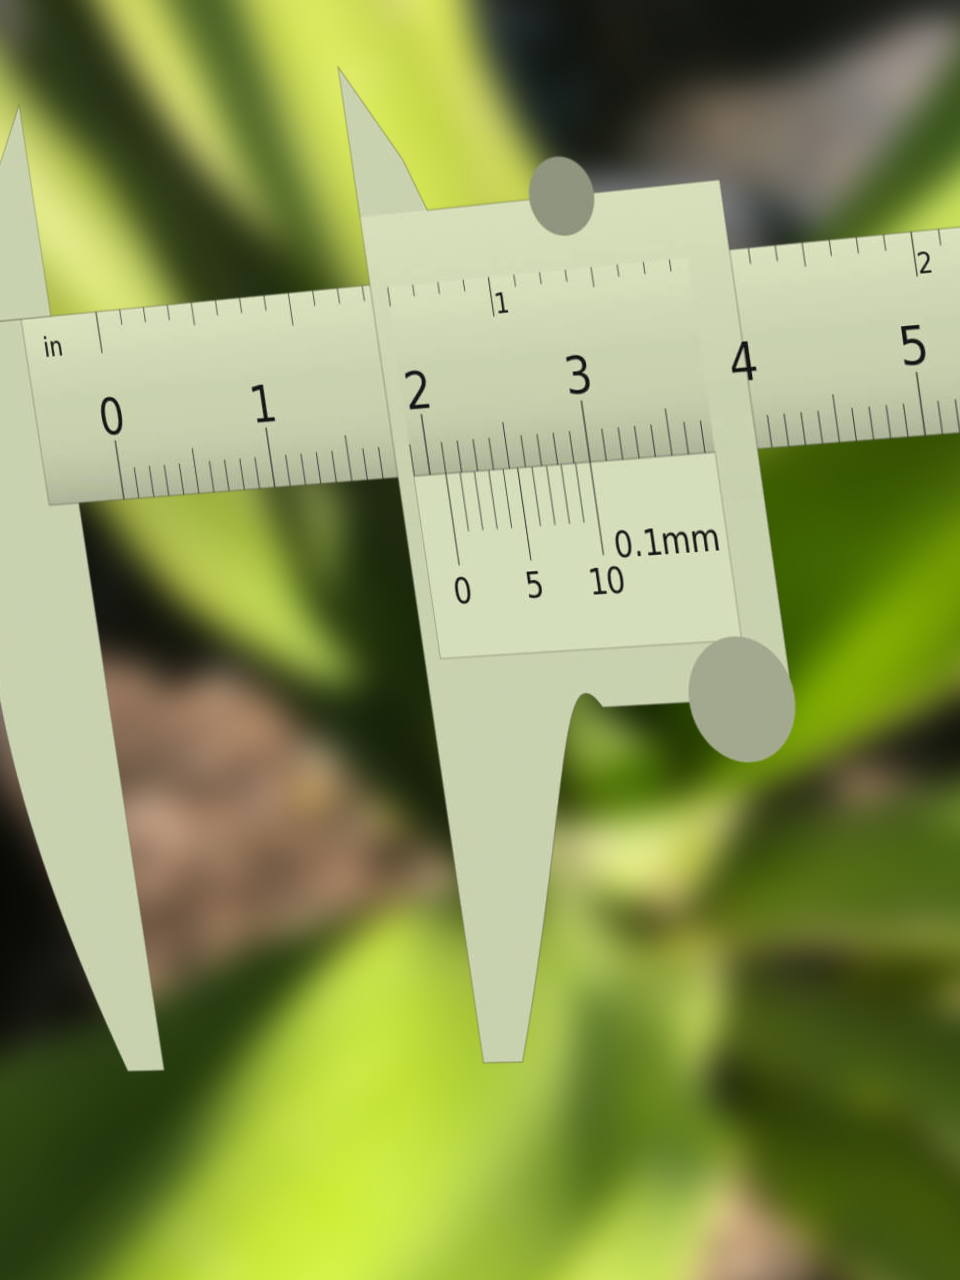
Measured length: 21.0 mm
